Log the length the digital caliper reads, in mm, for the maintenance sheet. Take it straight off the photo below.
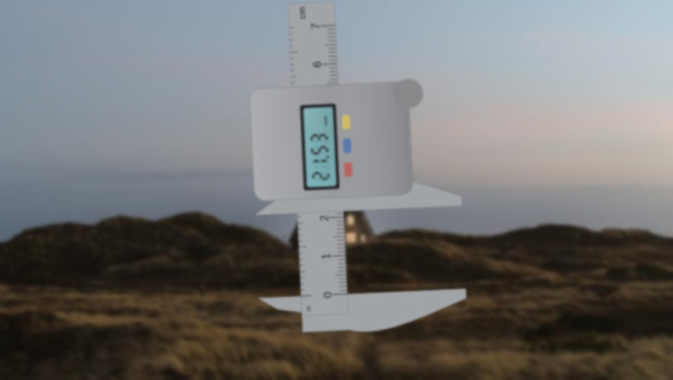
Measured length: 21.53 mm
